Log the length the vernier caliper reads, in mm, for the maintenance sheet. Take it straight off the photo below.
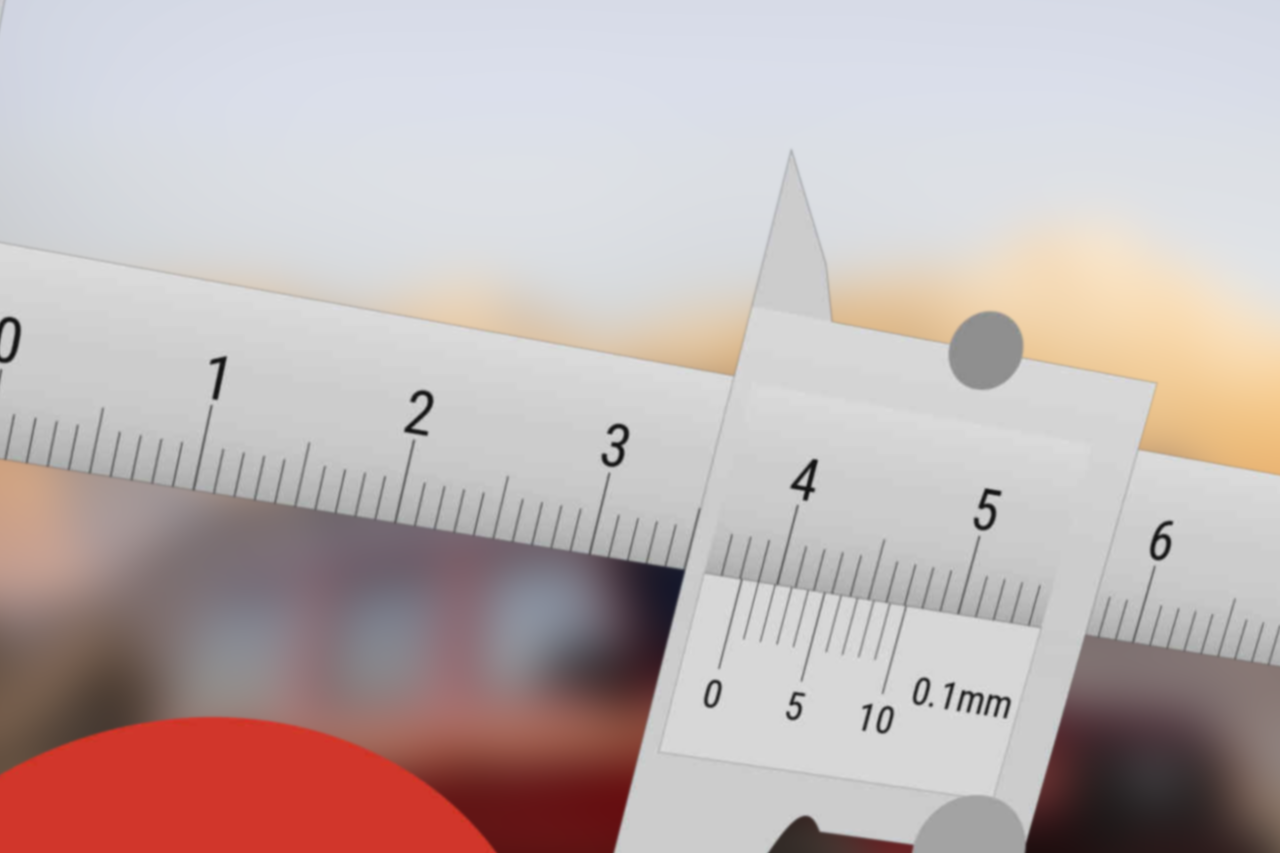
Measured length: 38.1 mm
